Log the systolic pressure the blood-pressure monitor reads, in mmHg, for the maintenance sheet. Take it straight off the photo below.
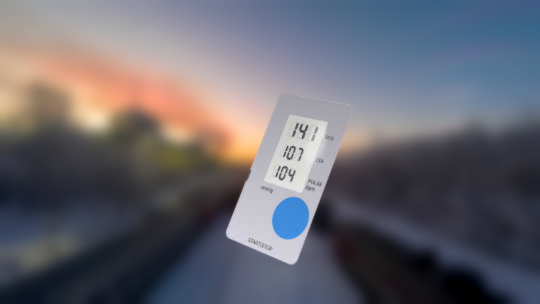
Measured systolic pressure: 141 mmHg
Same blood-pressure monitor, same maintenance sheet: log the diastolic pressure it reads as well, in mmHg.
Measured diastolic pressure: 107 mmHg
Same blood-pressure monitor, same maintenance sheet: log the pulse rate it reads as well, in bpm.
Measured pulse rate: 104 bpm
